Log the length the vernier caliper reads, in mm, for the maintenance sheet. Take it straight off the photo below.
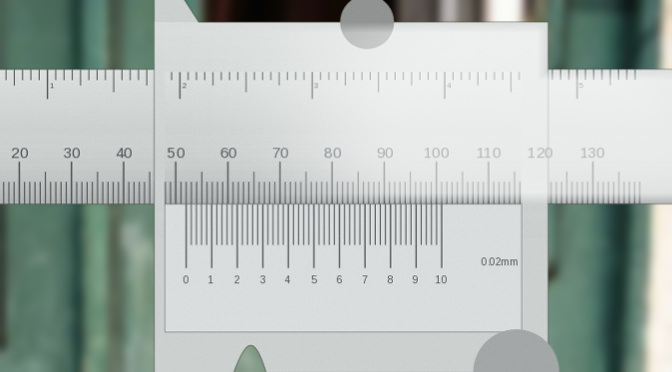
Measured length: 52.0 mm
